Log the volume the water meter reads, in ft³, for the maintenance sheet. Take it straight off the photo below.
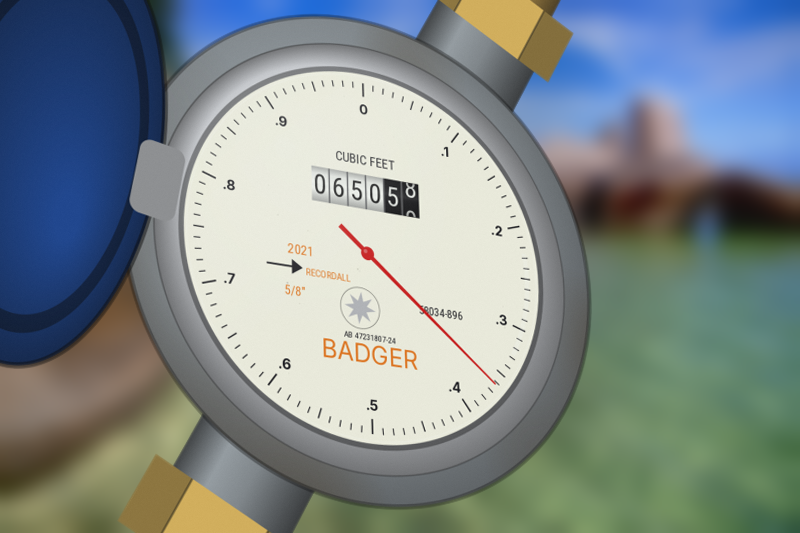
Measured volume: 65058.36 ft³
